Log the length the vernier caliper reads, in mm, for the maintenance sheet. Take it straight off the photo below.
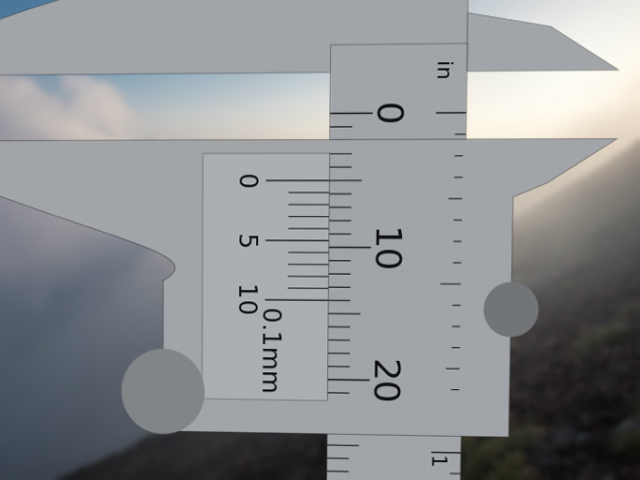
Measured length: 5.0 mm
